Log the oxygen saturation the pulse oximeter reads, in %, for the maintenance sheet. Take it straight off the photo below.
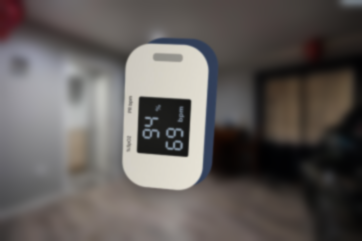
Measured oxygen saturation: 94 %
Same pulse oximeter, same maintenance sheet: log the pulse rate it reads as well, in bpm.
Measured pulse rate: 69 bpm
